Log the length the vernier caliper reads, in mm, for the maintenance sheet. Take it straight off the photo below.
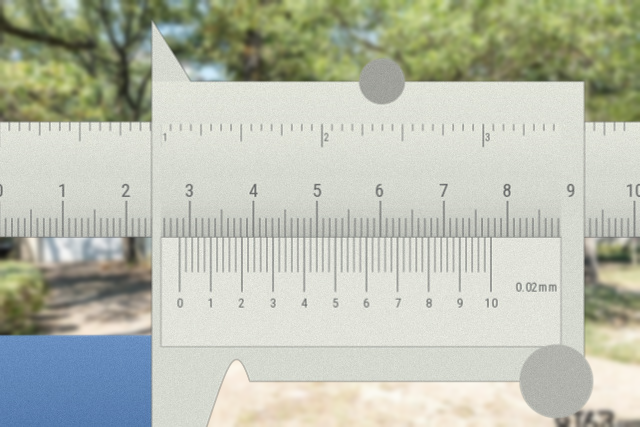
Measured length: 28.4 mm
